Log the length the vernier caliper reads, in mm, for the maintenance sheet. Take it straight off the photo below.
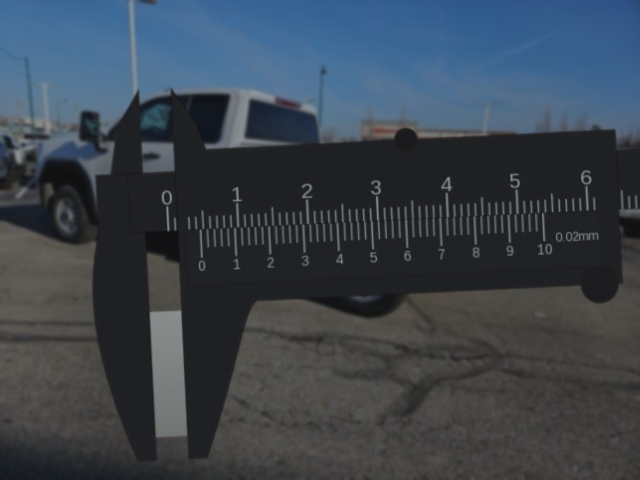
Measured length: 4.6 mm
